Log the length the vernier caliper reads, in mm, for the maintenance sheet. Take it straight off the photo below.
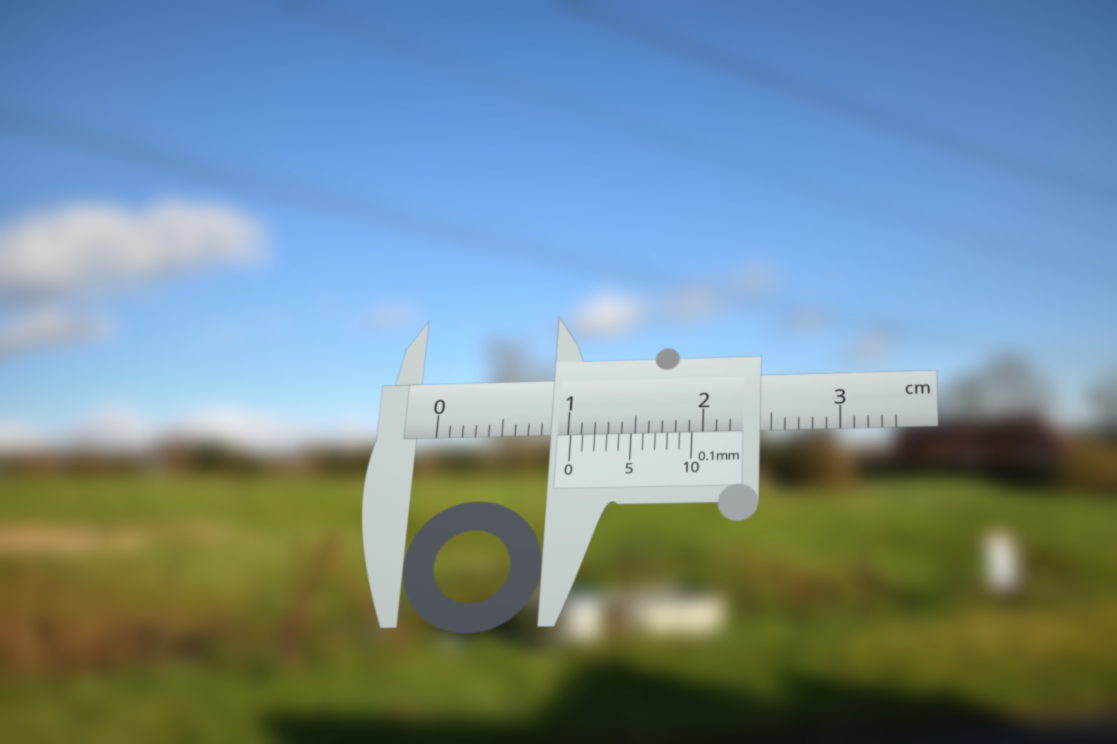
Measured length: 10.2 mm
